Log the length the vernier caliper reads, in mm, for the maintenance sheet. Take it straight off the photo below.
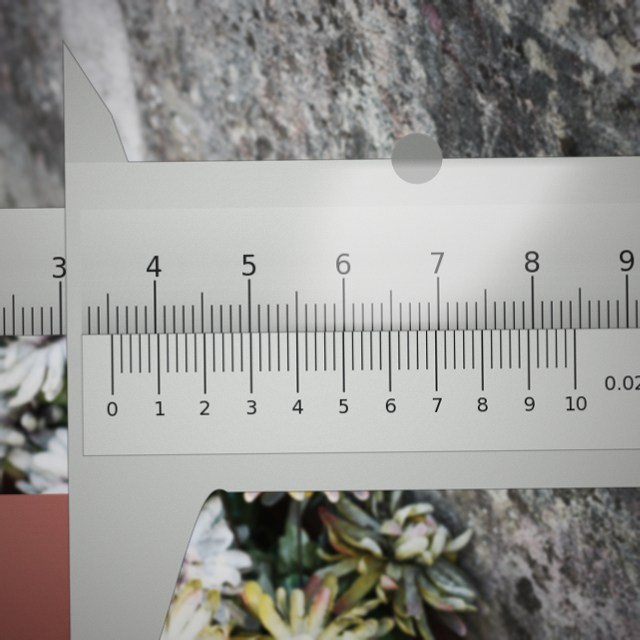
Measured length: 35.4 mm
